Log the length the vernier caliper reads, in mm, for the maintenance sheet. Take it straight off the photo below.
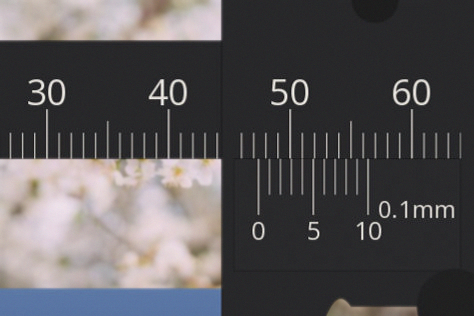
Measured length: 47.4 mm
